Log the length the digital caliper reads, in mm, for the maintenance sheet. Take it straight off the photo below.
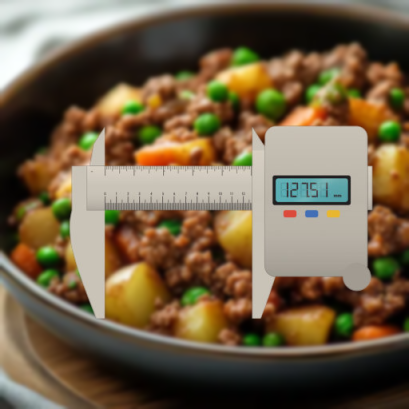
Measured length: 127.51 mm
